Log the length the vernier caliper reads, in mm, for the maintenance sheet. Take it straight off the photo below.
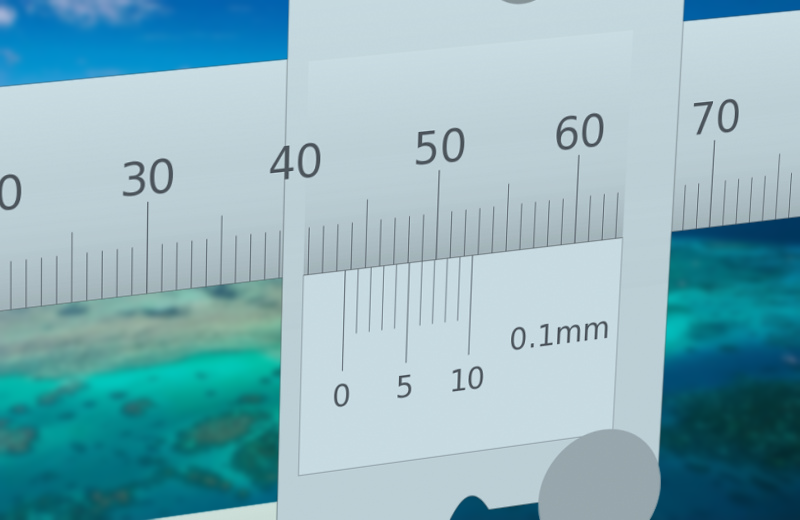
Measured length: 43.6 mm
